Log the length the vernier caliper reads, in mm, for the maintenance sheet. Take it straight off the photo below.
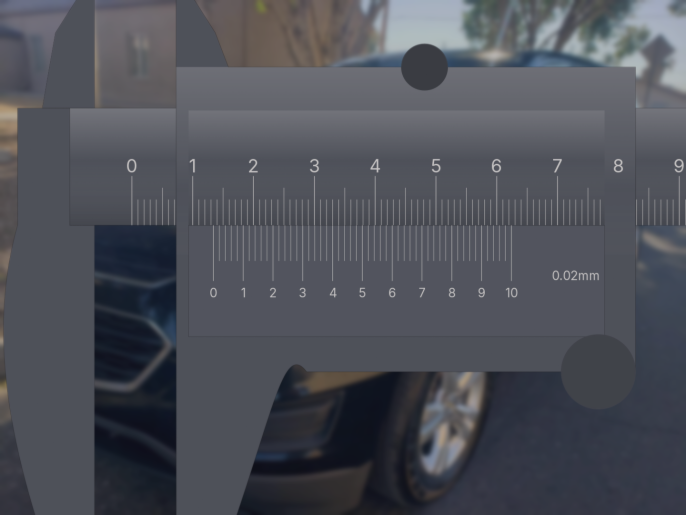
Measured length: 13.4 mm
